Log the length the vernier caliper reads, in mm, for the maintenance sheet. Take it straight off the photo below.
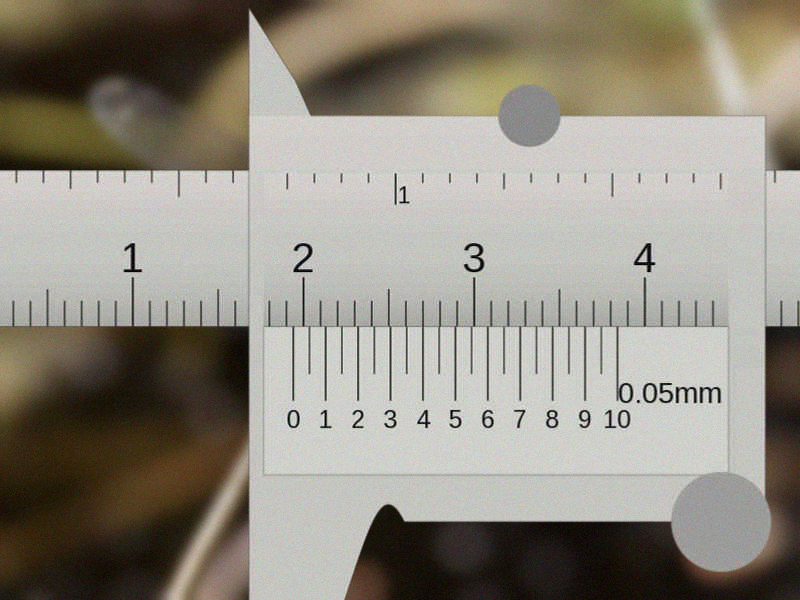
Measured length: 19.4 mm
